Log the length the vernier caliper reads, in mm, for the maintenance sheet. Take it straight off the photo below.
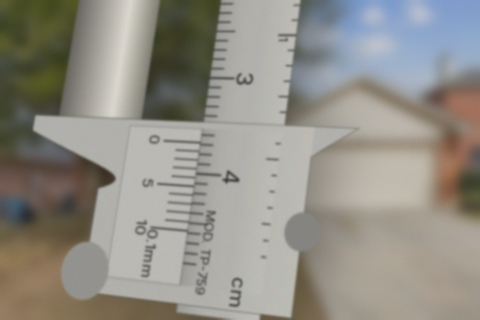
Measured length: 36.8 mm
